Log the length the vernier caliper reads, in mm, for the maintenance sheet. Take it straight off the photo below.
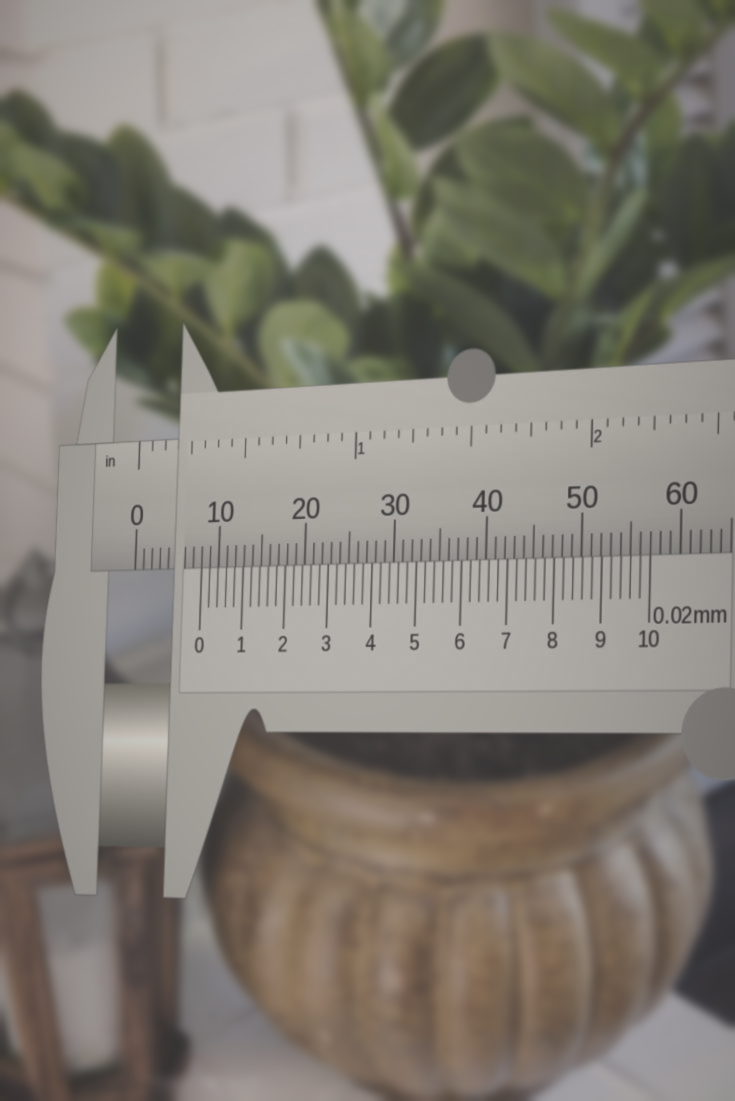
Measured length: 8.0 mm
